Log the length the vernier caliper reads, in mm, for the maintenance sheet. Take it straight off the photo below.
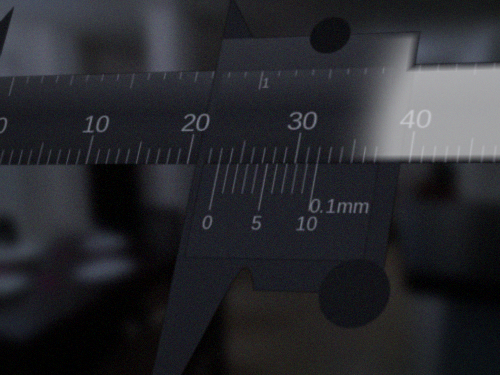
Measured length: 23.0 mm
